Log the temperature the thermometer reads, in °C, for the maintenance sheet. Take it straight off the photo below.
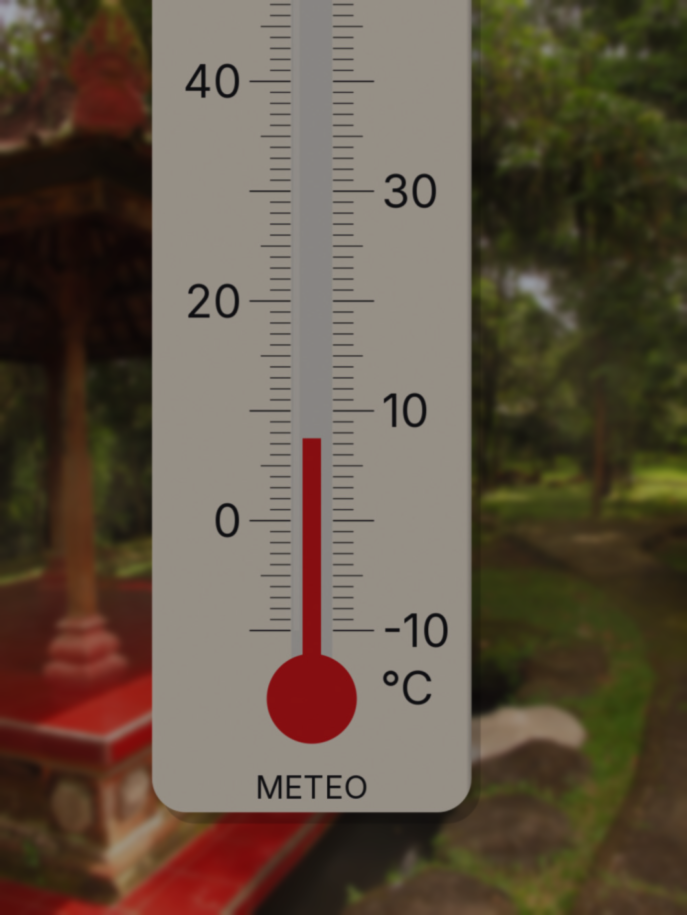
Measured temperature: 7.5 °C
